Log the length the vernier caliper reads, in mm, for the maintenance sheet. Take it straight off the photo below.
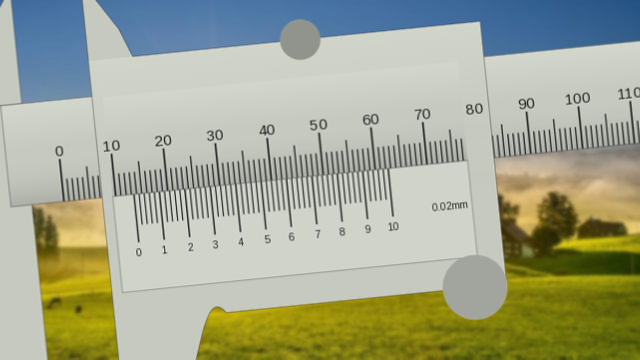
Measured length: 13.5 mm
